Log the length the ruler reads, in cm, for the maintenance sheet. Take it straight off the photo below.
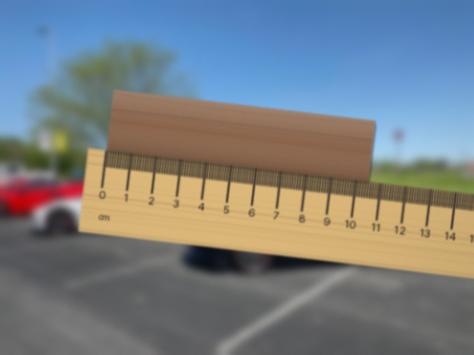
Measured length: 10.5 cm
